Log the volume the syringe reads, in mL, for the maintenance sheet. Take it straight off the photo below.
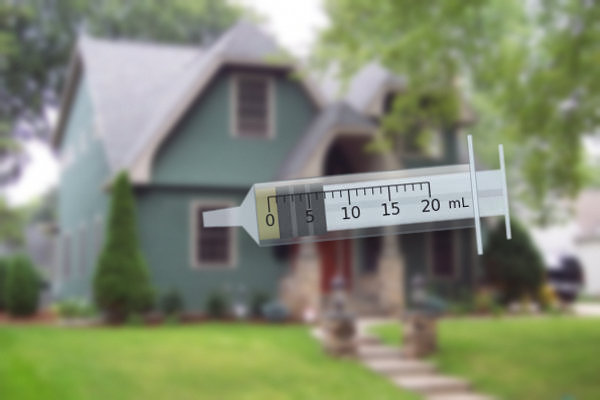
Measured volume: 1 mL
